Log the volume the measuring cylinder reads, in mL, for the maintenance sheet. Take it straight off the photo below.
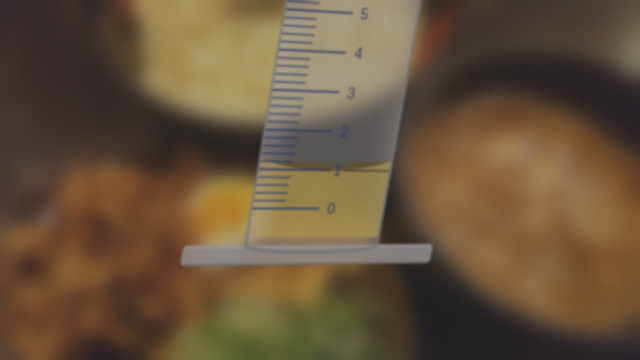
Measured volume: 1 mL
